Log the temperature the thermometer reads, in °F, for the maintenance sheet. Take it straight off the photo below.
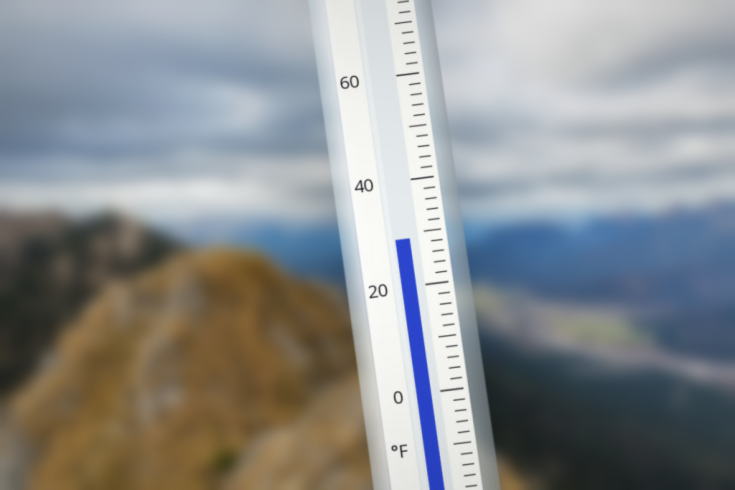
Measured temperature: 29 °F
